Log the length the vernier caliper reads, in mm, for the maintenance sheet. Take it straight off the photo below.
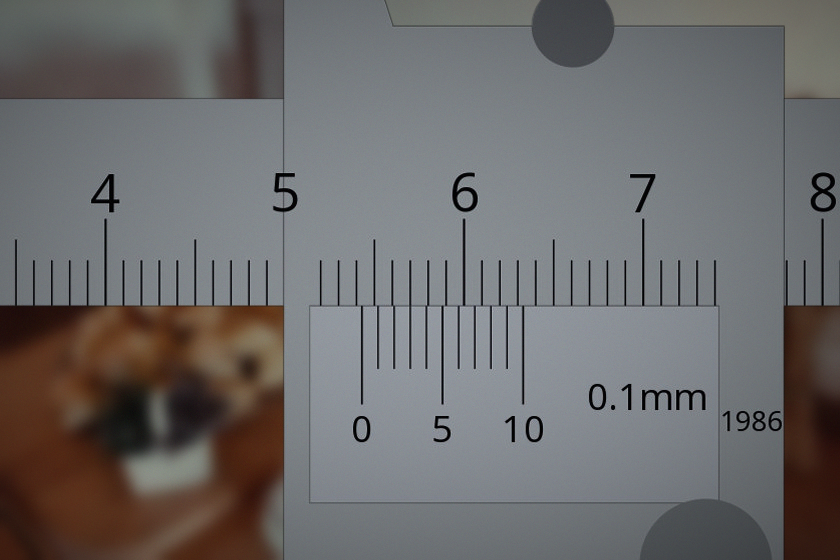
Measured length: 54.3 mm
